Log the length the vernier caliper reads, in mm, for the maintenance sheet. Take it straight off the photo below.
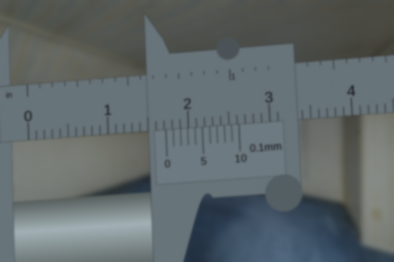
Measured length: 17.2 mm
